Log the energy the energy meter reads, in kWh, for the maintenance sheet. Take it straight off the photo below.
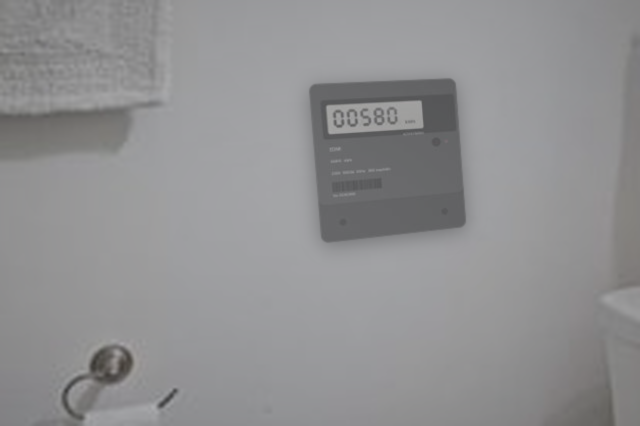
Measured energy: 580 kWh
